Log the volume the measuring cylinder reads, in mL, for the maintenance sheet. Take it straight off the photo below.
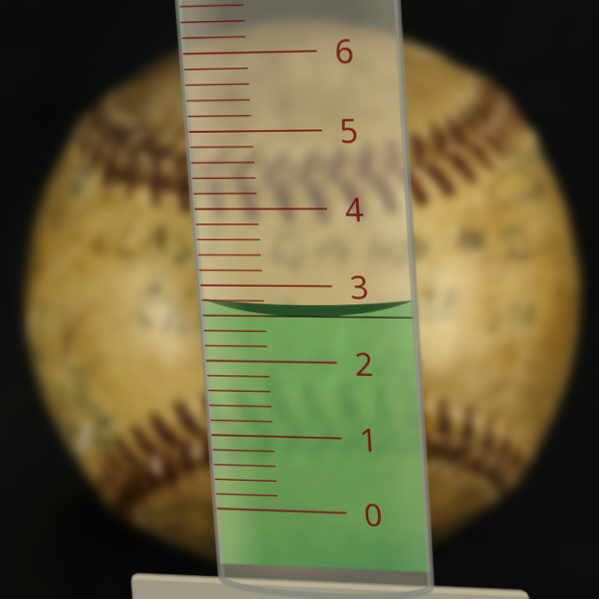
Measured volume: 2.6 mL
